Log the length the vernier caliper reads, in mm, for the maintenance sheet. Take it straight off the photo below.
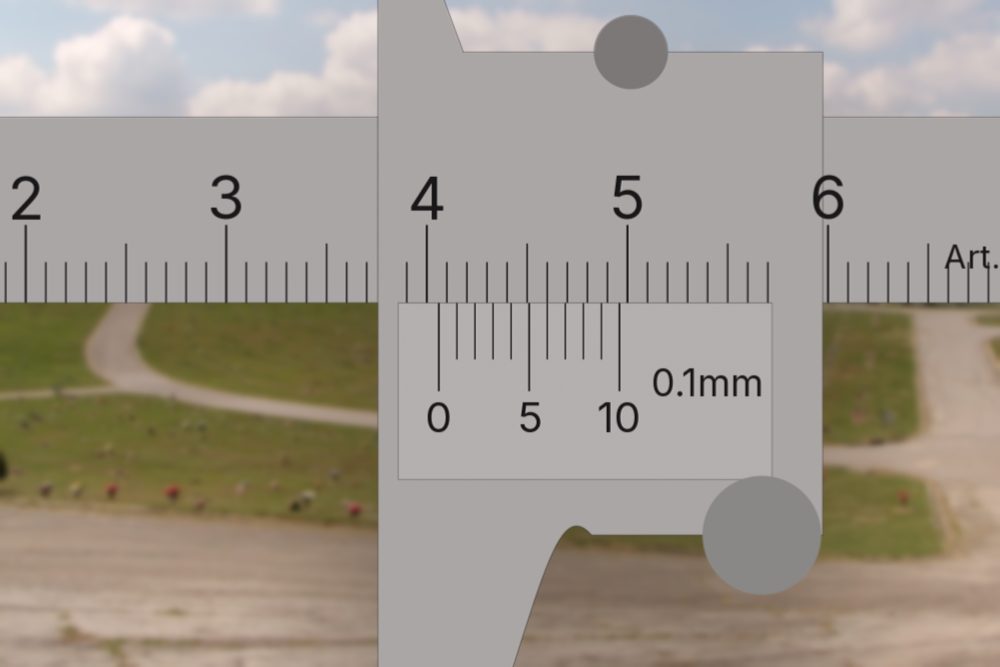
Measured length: 40.6 mm
